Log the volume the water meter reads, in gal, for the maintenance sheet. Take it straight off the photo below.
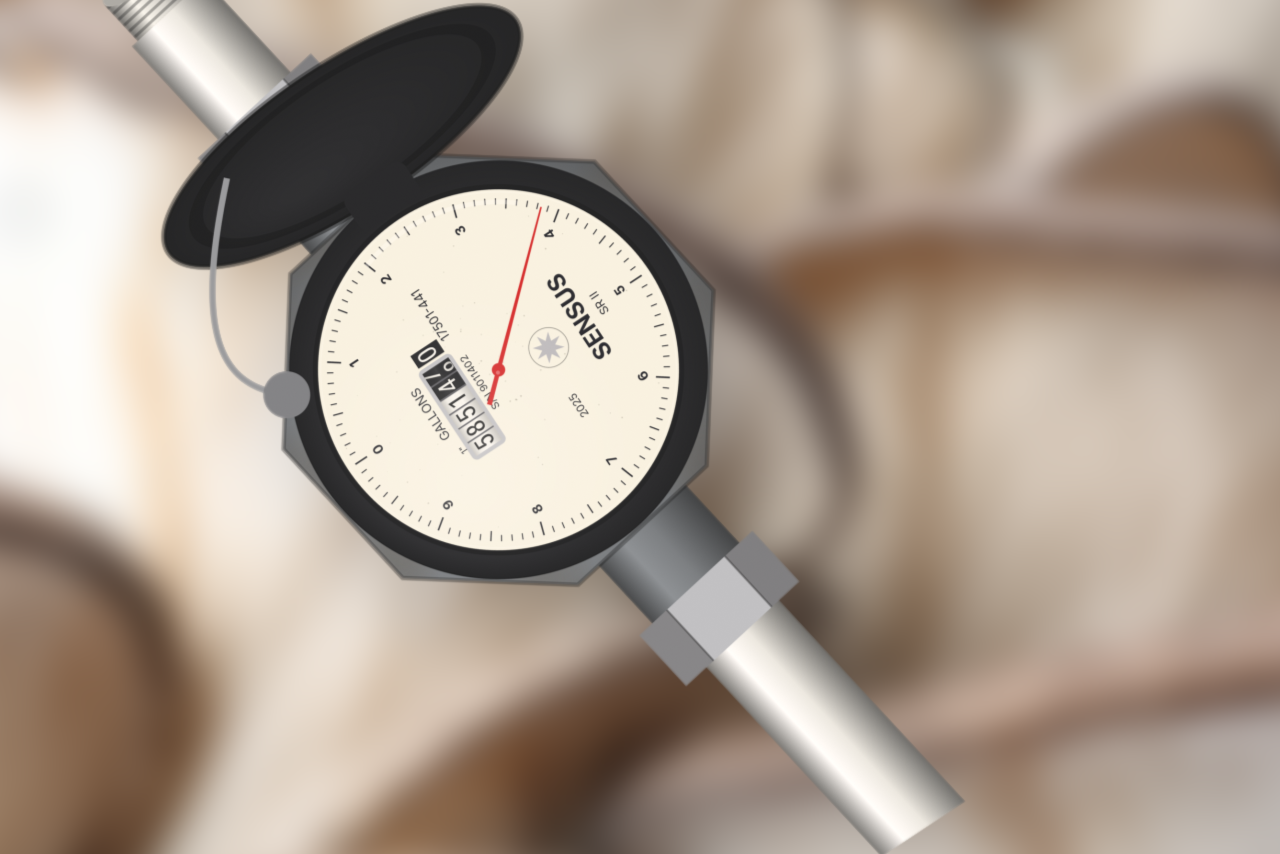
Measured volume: 5851473.8 gal
